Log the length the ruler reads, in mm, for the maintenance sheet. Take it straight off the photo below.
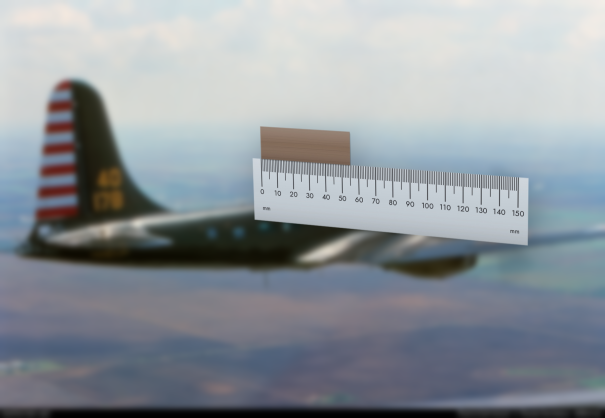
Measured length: 55 mm
